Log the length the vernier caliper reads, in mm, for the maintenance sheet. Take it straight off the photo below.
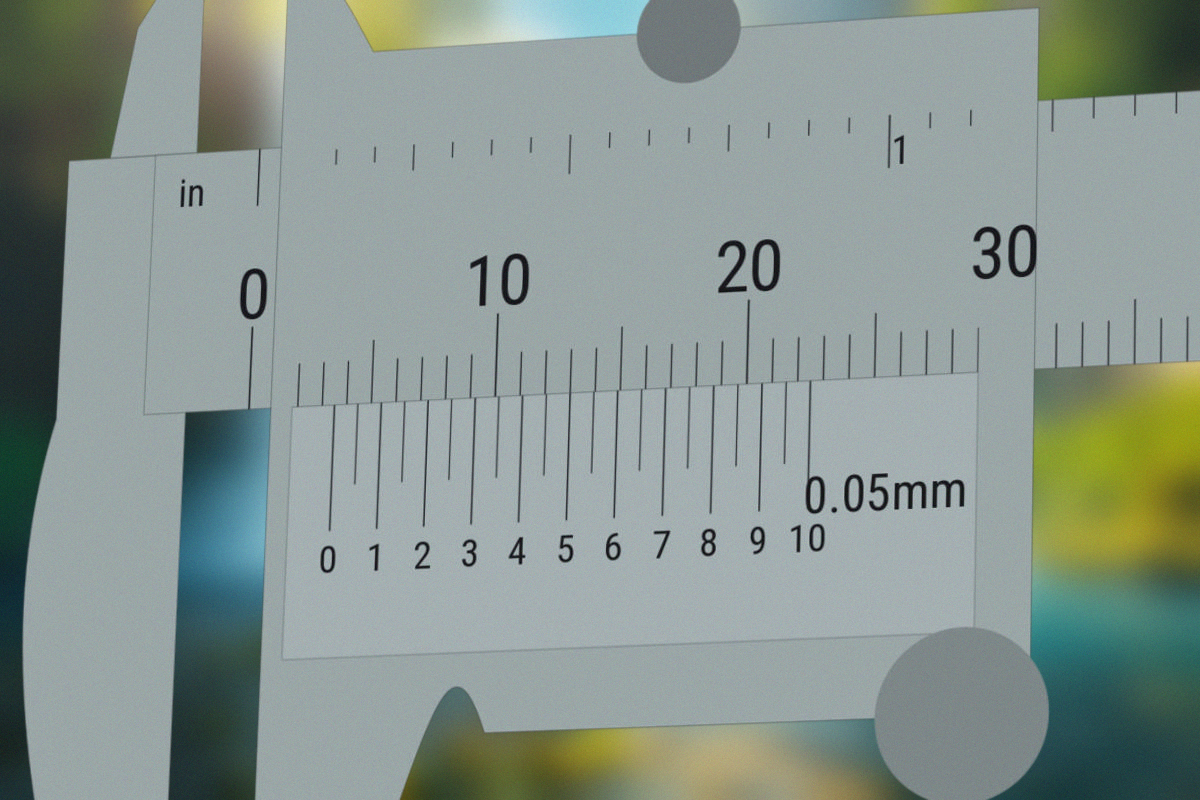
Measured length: 3.50 mm
